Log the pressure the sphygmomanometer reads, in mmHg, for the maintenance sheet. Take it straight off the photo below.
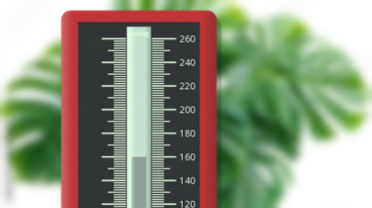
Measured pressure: 160 mmHg
